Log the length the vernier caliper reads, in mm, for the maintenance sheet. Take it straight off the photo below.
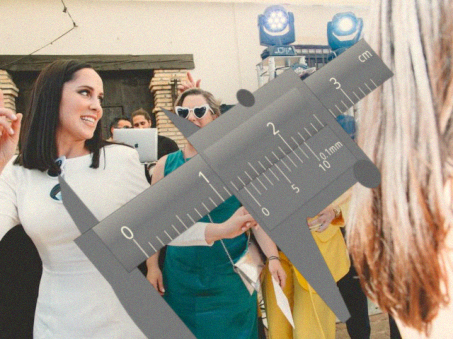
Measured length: 12.8 mm
